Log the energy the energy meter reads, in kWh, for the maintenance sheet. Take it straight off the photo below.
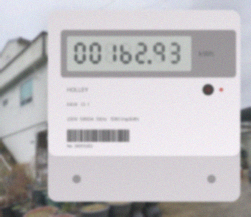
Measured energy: 162.93 kWh
